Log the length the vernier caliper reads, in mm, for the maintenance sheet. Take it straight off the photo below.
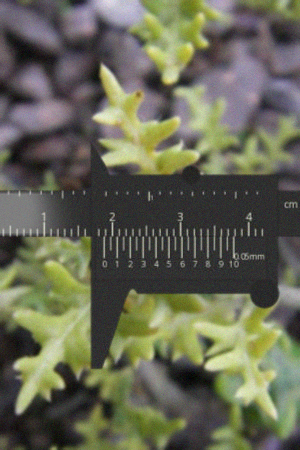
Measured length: 18.8 mm
